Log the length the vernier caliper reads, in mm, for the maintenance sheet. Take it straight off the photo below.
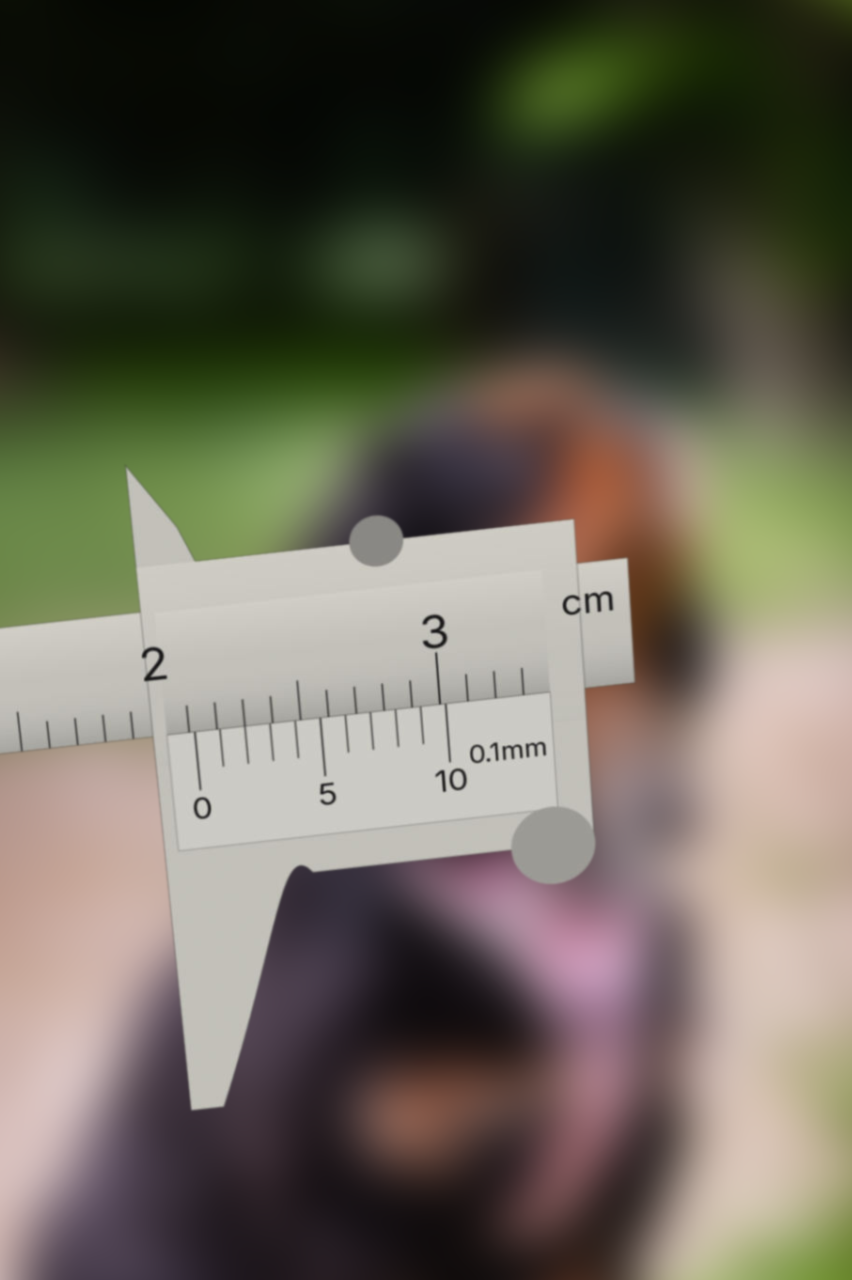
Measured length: 21.2 mm
